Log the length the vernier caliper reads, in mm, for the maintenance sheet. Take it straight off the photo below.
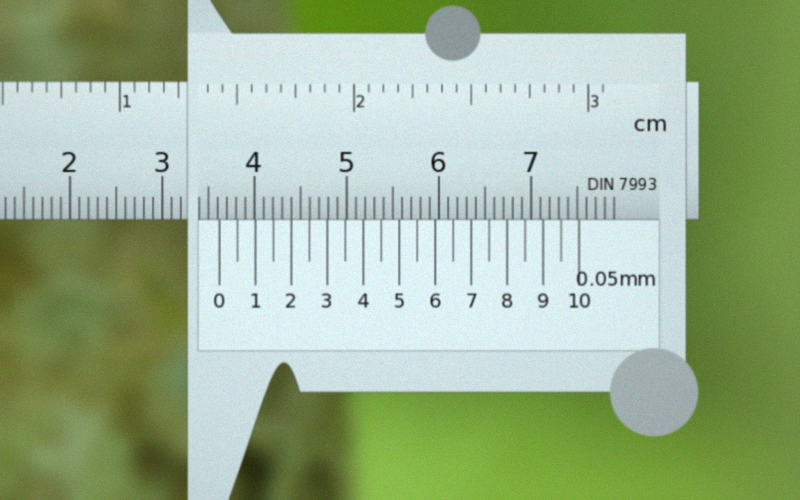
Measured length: 36.2 mm
